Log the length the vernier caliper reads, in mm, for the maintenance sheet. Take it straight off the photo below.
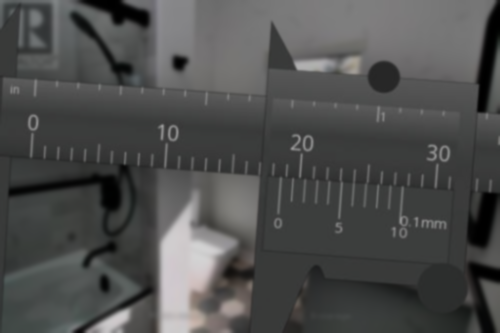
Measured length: 18.6 mm
